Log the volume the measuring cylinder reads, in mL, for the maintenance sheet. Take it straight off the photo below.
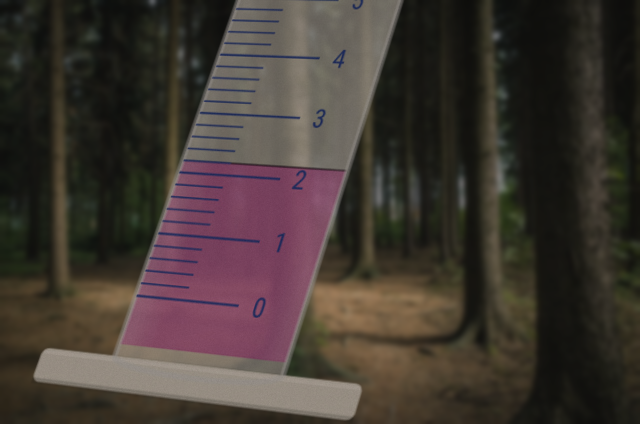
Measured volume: 2.2 mL
